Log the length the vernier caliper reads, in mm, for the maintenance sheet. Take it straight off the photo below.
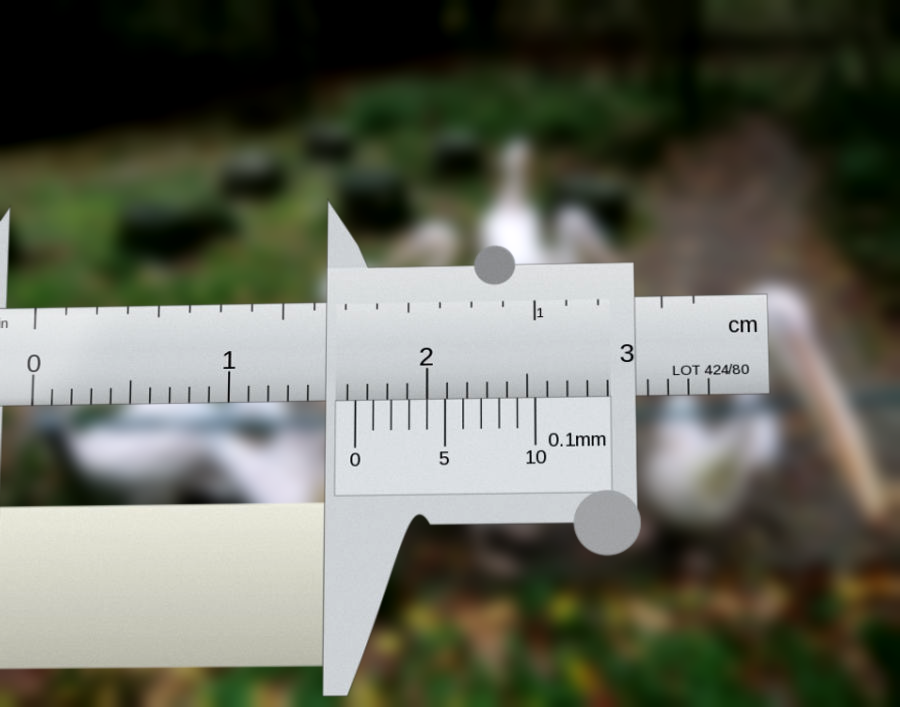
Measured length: 16.4 mm
